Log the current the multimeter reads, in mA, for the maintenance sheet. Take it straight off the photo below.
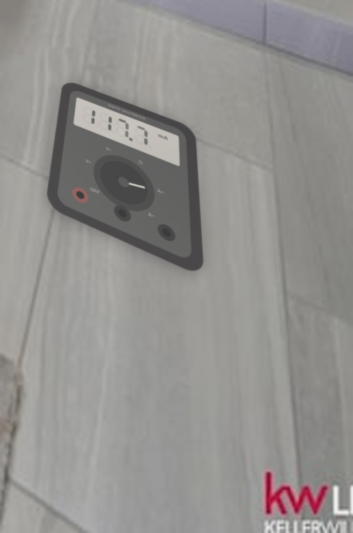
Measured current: 117.7 mA
